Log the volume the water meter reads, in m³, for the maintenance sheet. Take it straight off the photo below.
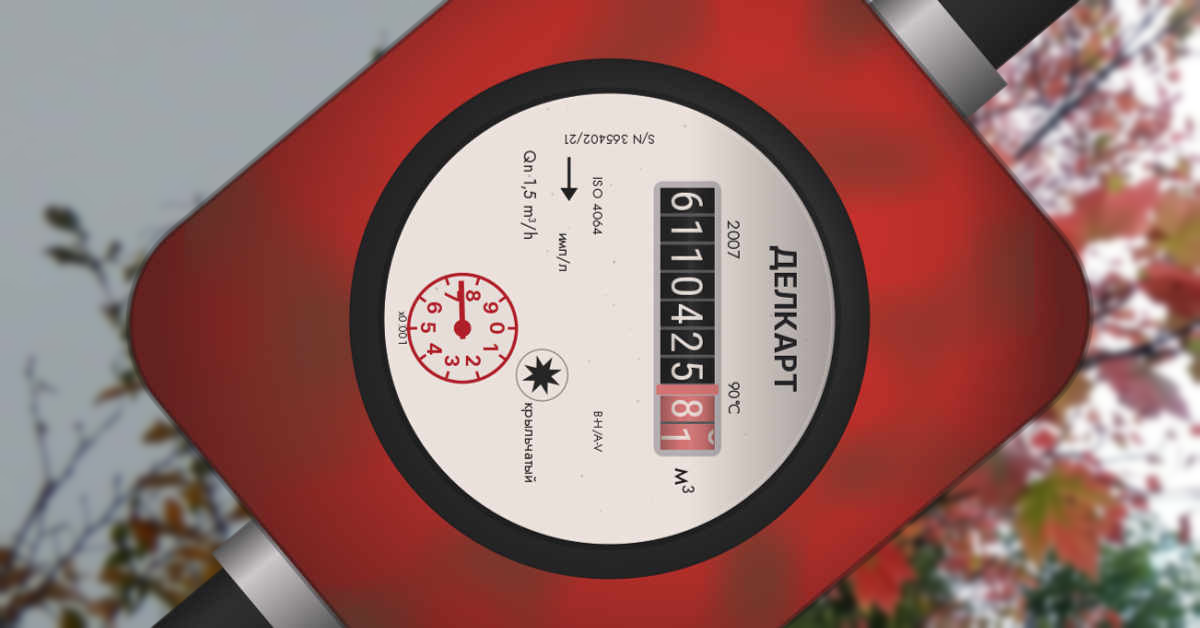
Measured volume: 6110425.807 m³
